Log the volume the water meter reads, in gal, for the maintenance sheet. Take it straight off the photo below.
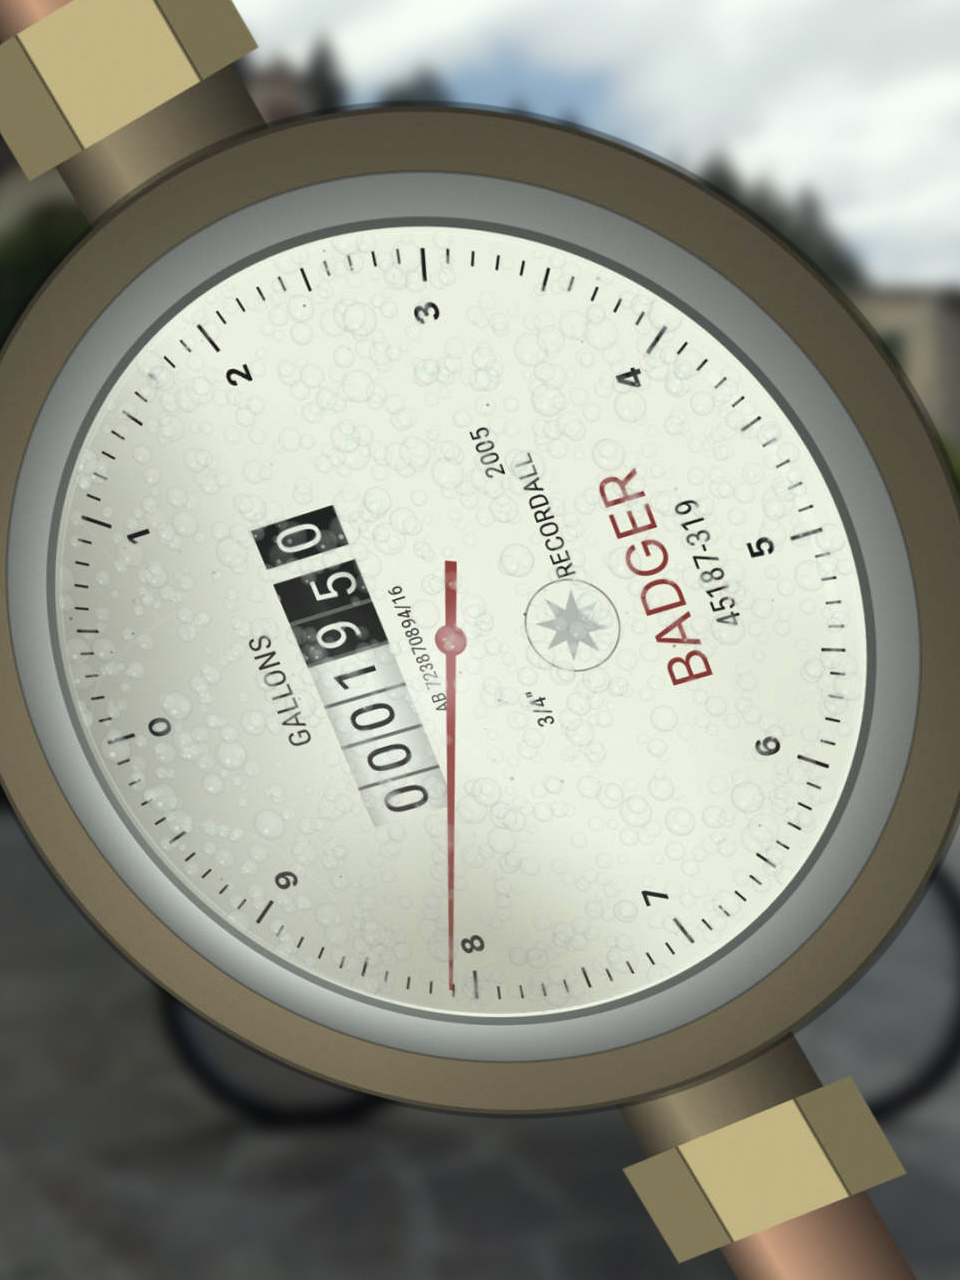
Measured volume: 1948.1 gal
